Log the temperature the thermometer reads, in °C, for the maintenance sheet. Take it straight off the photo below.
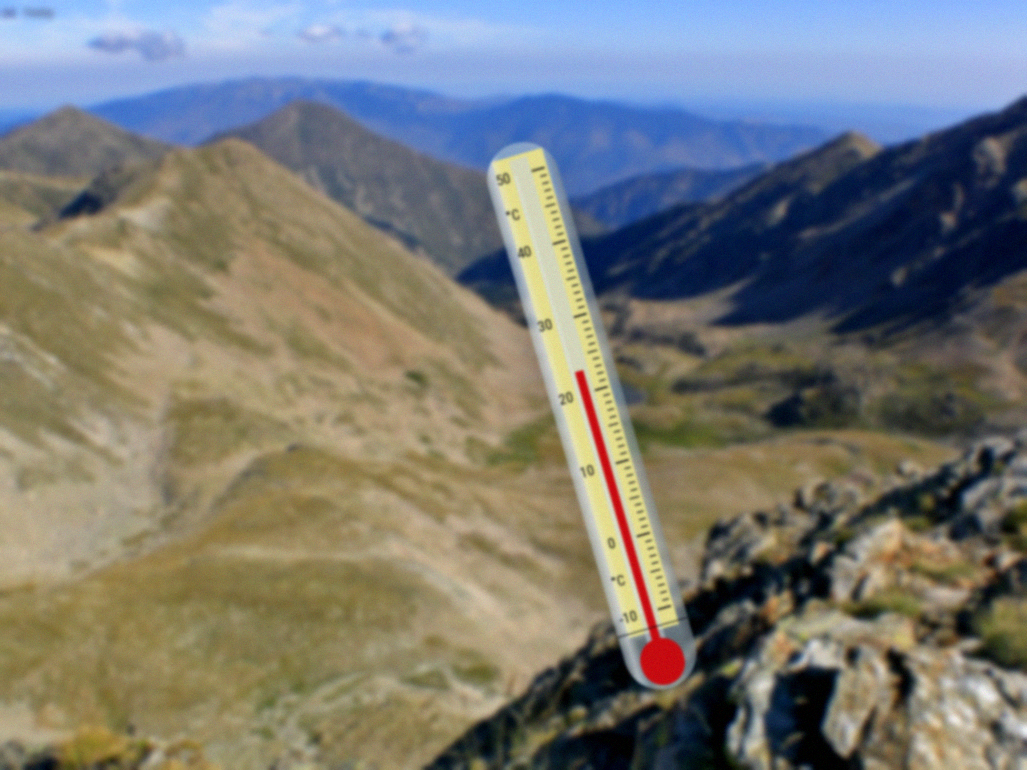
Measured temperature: 23 °C
